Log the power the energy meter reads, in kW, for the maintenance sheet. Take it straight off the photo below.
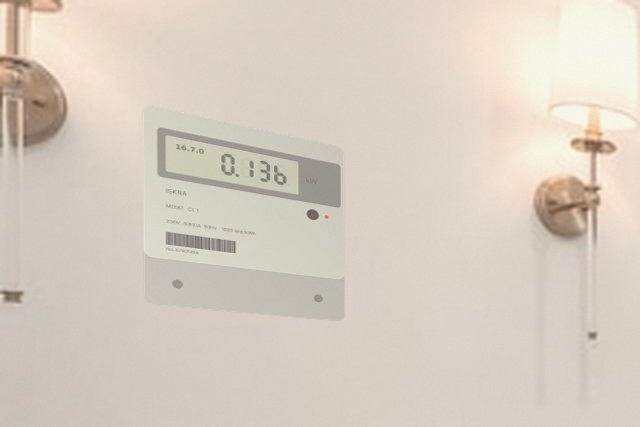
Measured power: 0.136 kW
